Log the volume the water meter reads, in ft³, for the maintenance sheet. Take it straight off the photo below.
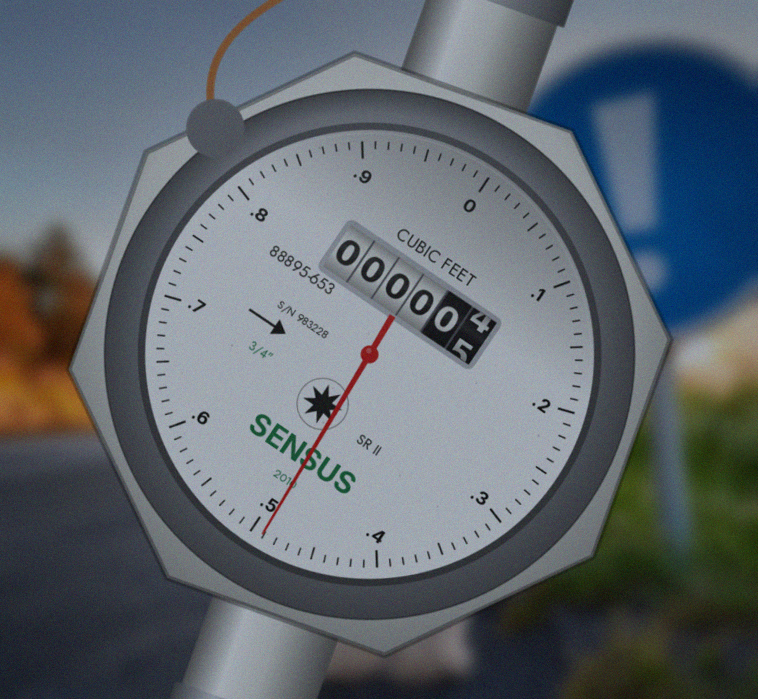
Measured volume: 4.49 ft³
